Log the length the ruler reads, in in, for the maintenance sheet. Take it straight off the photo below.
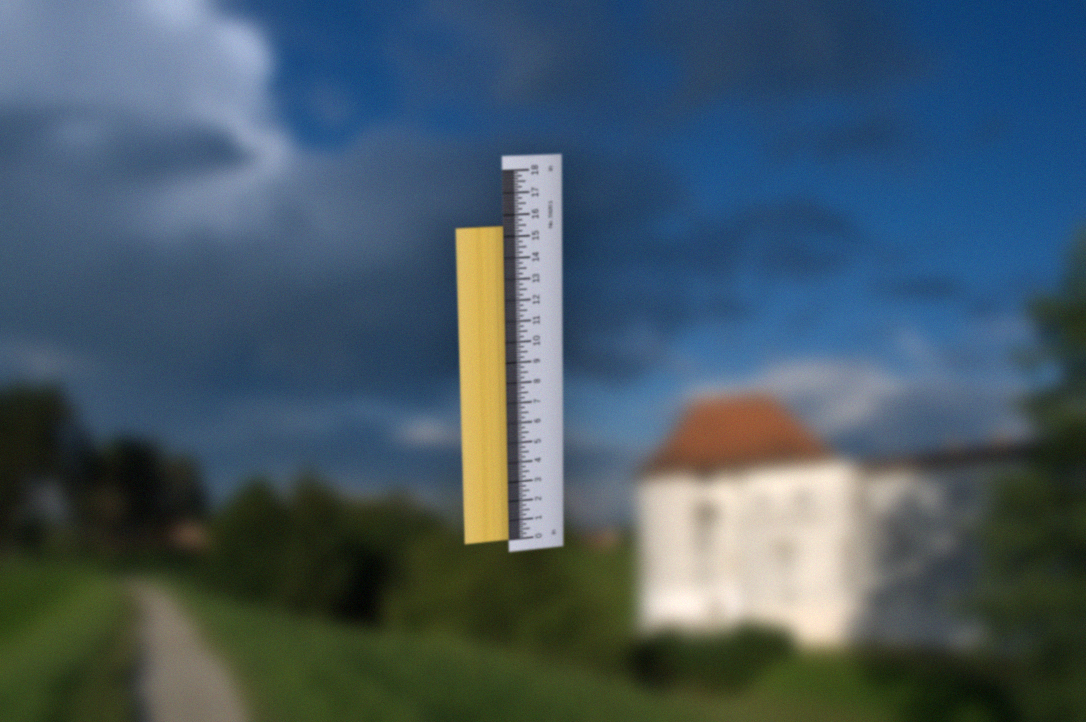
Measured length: 15.5 in
